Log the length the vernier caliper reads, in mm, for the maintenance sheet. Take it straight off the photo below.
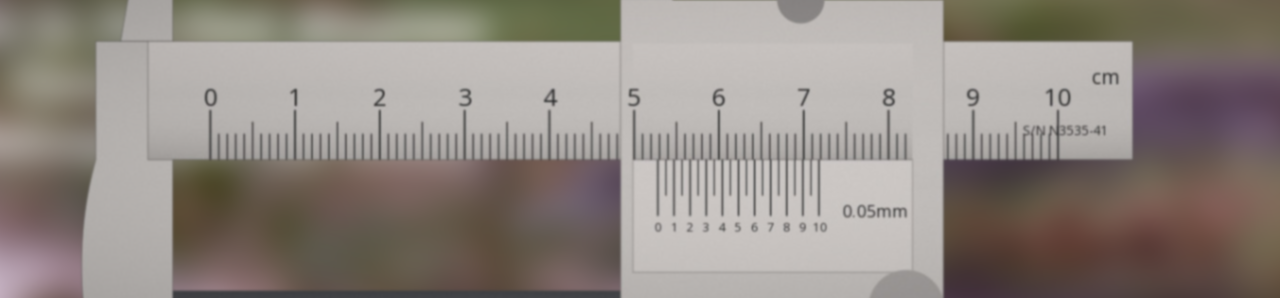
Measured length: 52.8 mm
